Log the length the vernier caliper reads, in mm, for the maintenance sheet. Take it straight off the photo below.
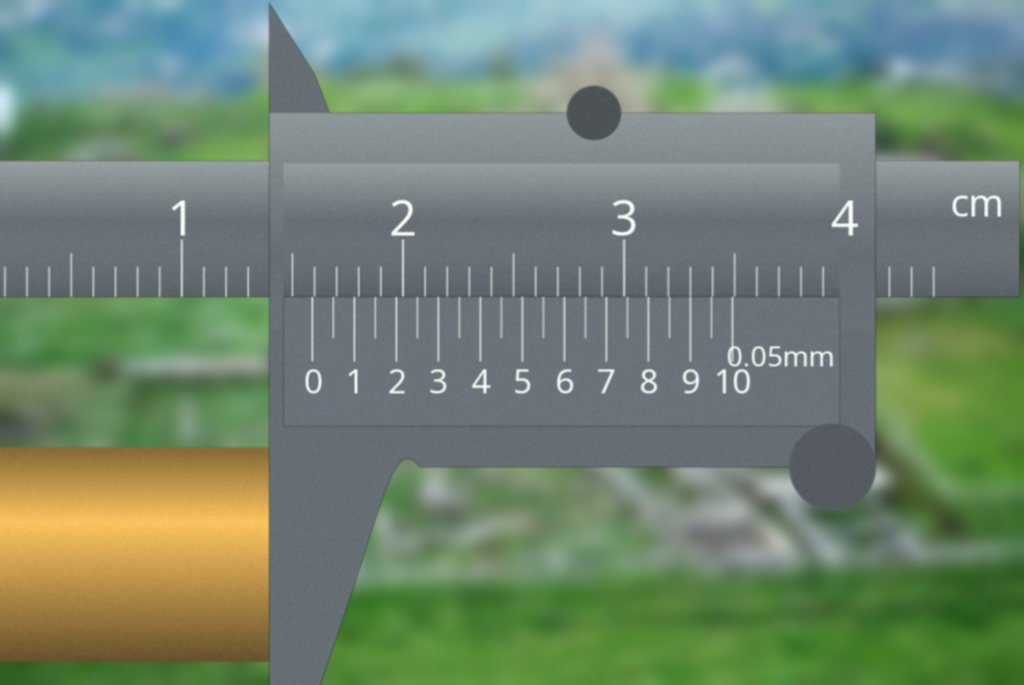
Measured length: 15.9 mm
